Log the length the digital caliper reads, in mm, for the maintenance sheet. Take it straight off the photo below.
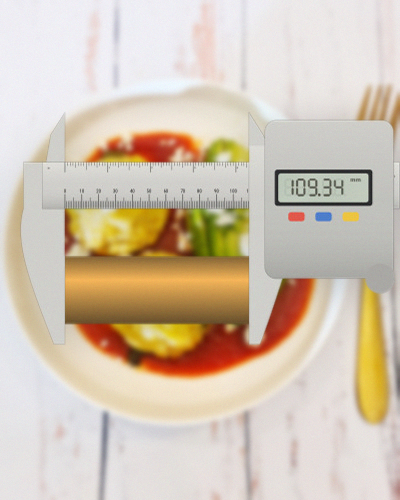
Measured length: 109.34 mm
